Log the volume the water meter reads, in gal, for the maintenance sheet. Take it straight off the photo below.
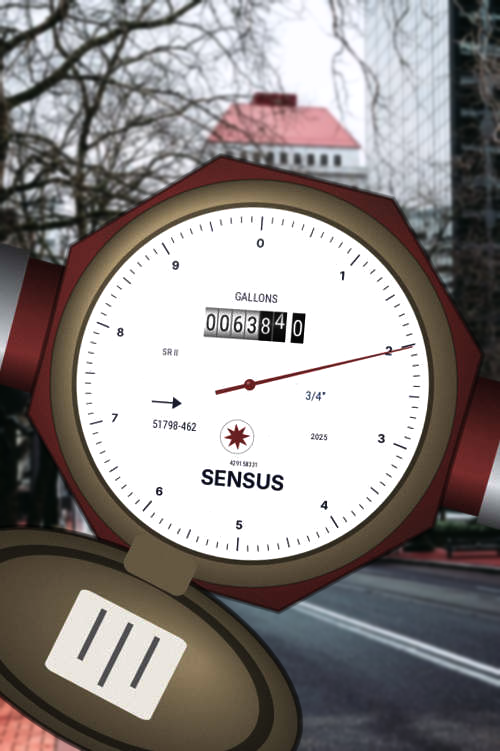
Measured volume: 63842.0 gal
